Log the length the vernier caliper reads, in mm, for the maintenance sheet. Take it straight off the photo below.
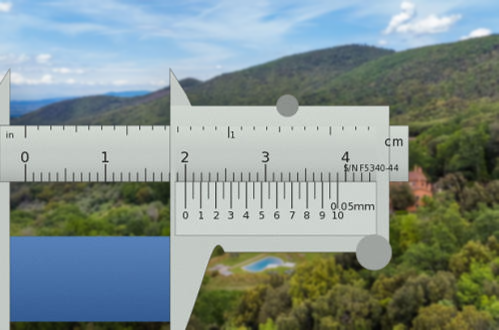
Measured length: 20.0 mm
